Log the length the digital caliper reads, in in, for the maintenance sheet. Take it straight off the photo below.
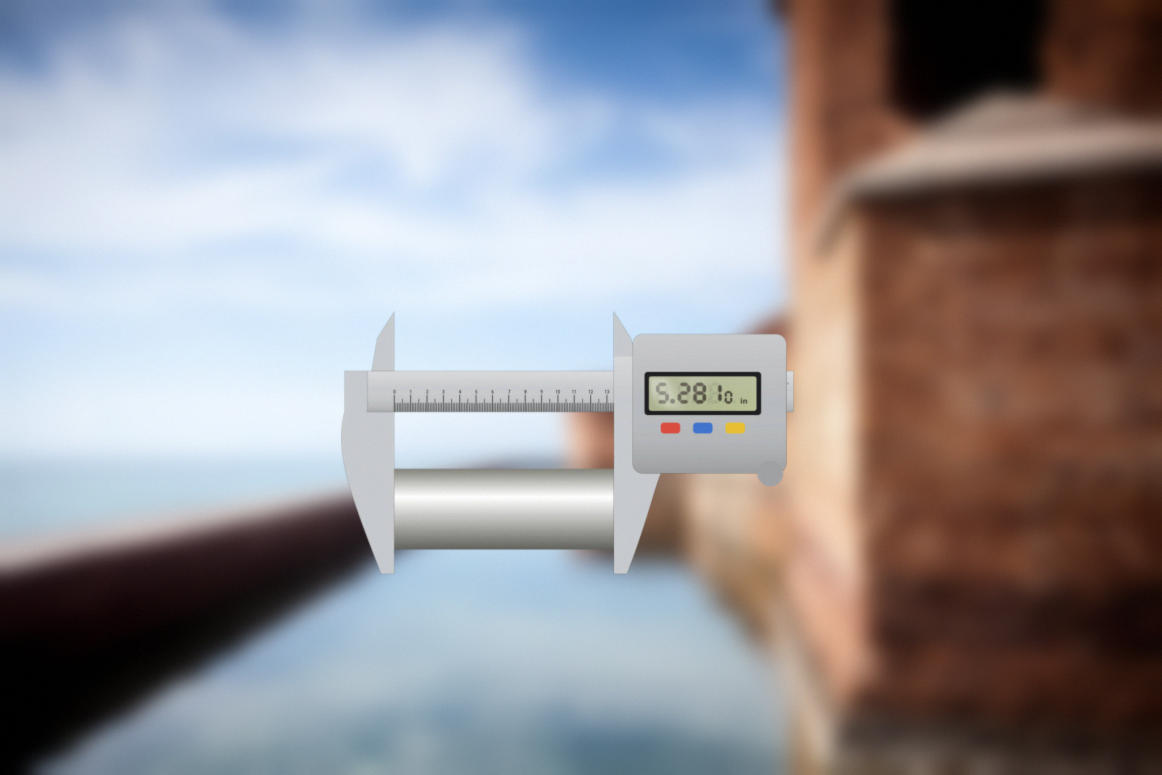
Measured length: 5.2810 in
